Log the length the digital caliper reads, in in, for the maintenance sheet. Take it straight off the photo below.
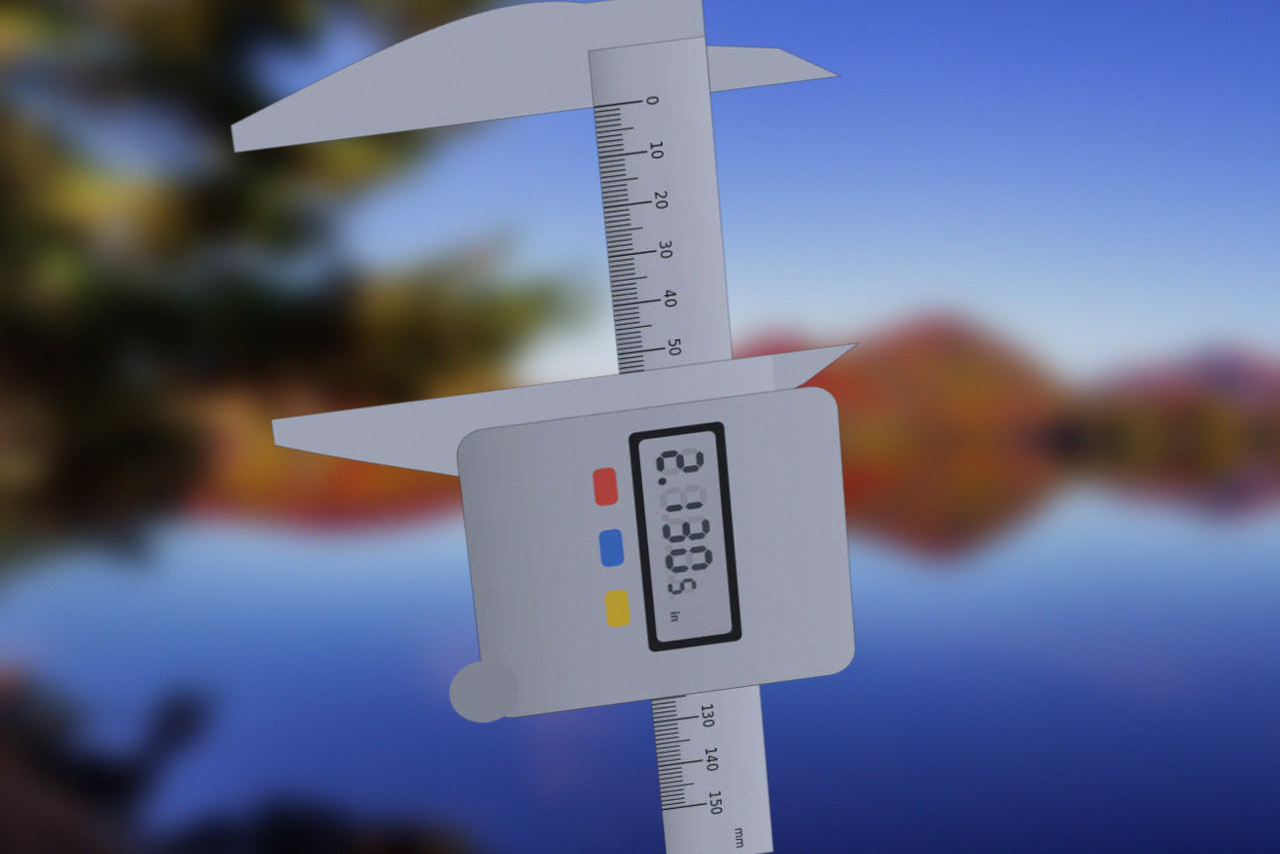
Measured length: 2.1305 in
